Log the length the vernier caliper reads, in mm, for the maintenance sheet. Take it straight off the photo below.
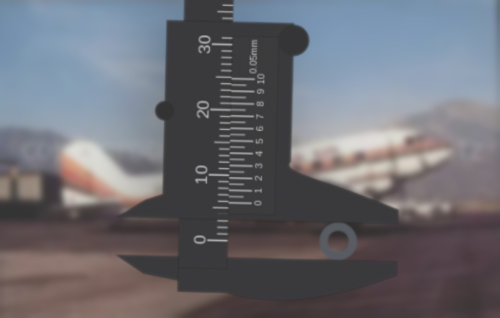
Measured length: 5.8 mm
